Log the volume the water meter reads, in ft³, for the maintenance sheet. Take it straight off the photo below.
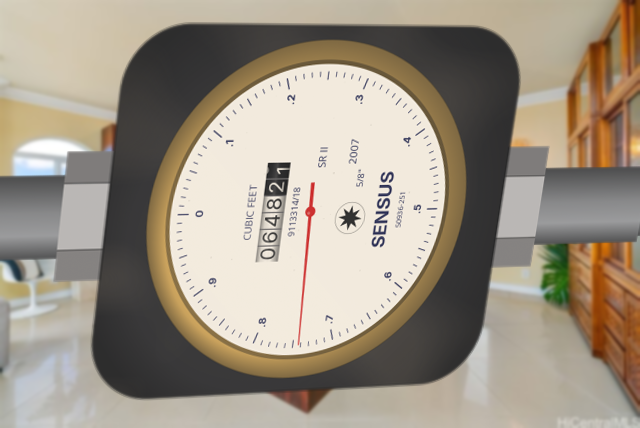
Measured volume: 64820.74 ft³
